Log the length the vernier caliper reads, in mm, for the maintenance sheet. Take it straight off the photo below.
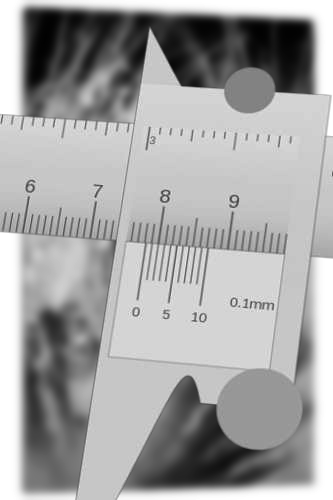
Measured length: 78.2 mm
